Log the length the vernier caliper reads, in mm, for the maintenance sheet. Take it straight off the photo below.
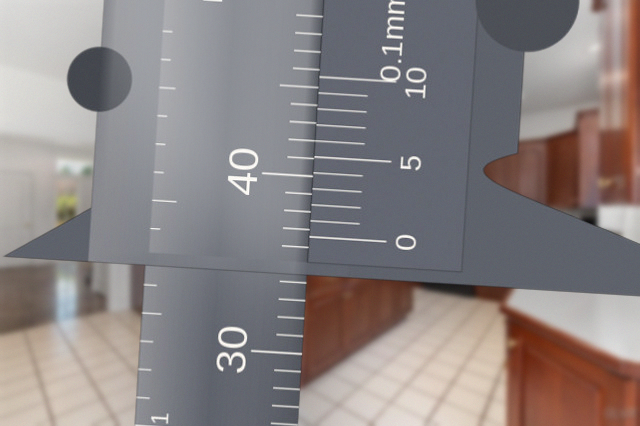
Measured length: 36.6 mm
